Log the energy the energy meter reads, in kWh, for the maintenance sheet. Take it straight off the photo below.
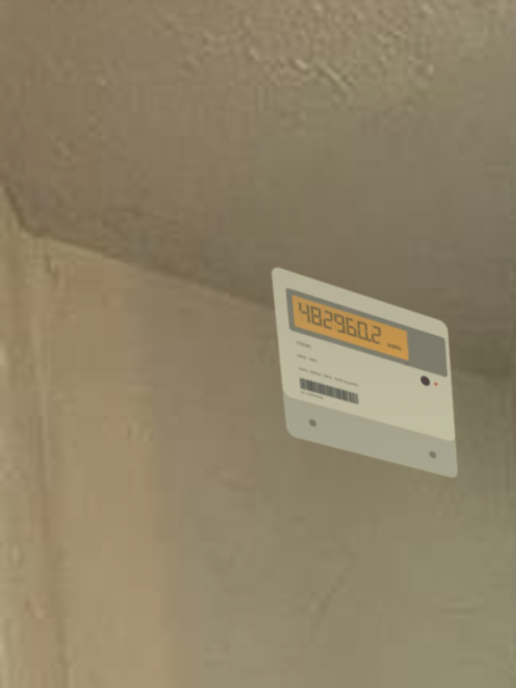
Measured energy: 482960.2 kWh
